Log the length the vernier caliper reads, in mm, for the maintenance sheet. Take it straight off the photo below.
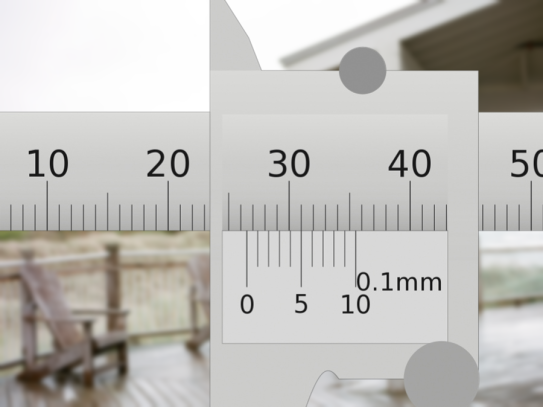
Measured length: 26.5 mm
